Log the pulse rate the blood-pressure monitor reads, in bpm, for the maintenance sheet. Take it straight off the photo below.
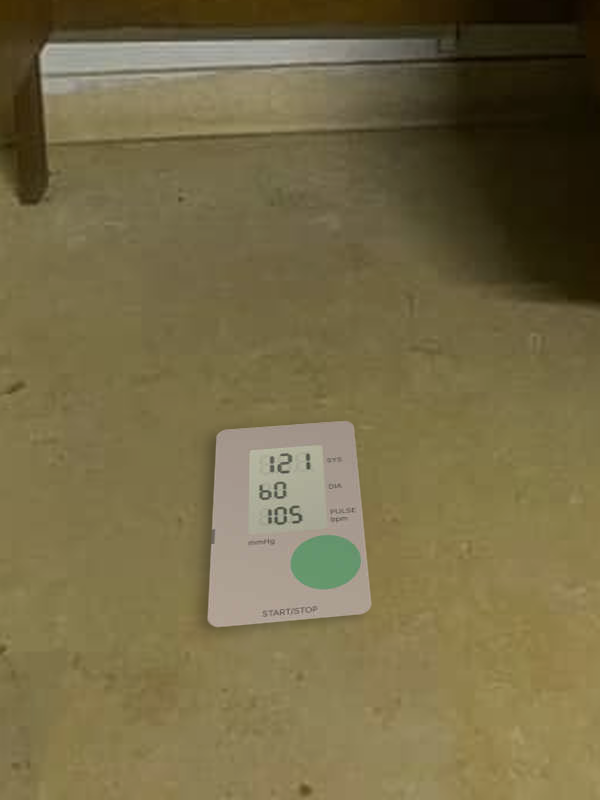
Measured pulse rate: 105 bpm
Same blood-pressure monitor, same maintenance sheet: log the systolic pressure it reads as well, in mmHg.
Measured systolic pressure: 121 mmHg
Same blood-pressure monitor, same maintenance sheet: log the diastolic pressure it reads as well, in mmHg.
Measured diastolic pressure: 60 mmHg
